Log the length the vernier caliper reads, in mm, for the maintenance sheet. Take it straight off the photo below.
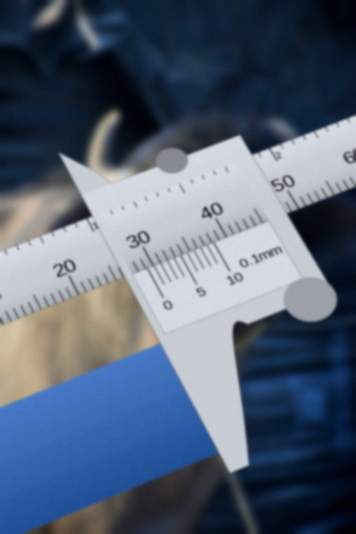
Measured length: 29.2 mm
